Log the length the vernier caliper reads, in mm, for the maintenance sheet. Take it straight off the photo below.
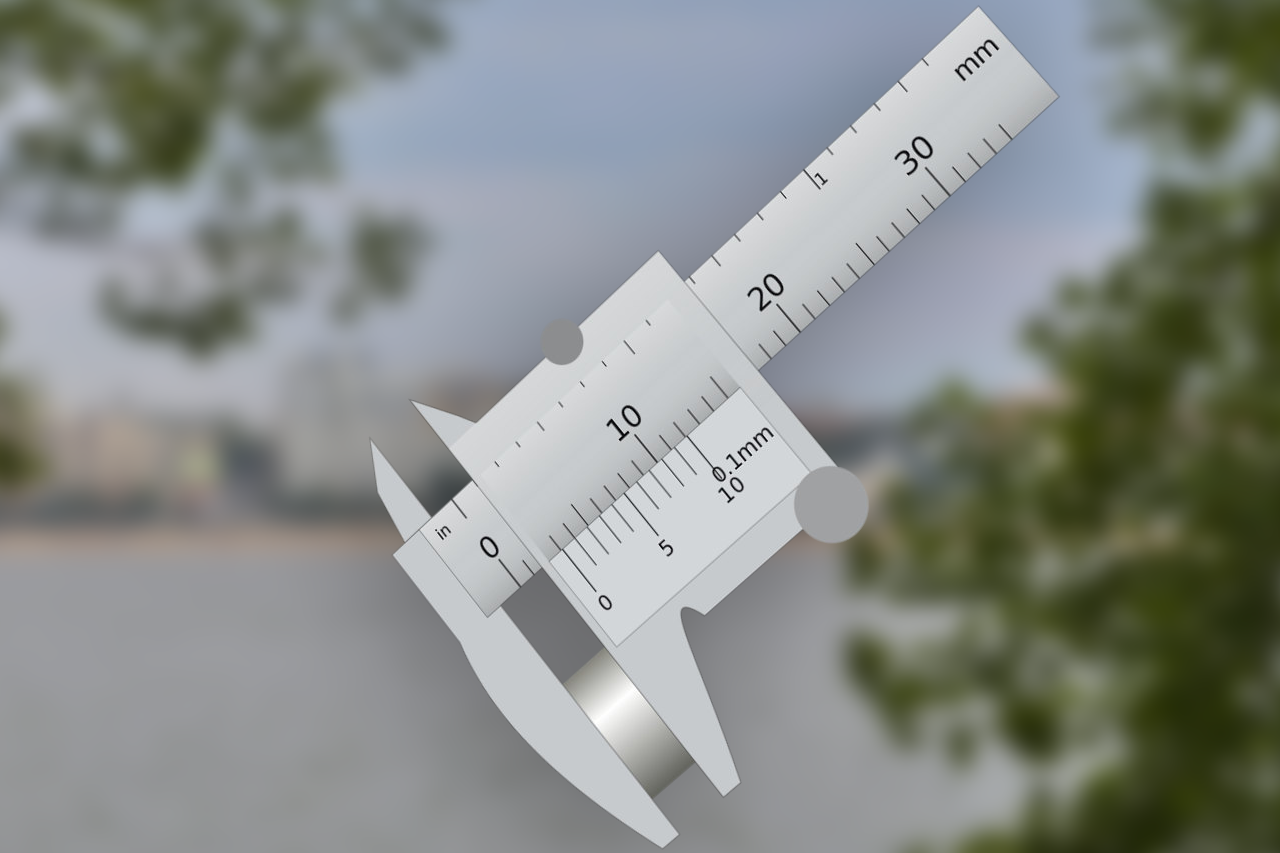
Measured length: 3.1 mm
